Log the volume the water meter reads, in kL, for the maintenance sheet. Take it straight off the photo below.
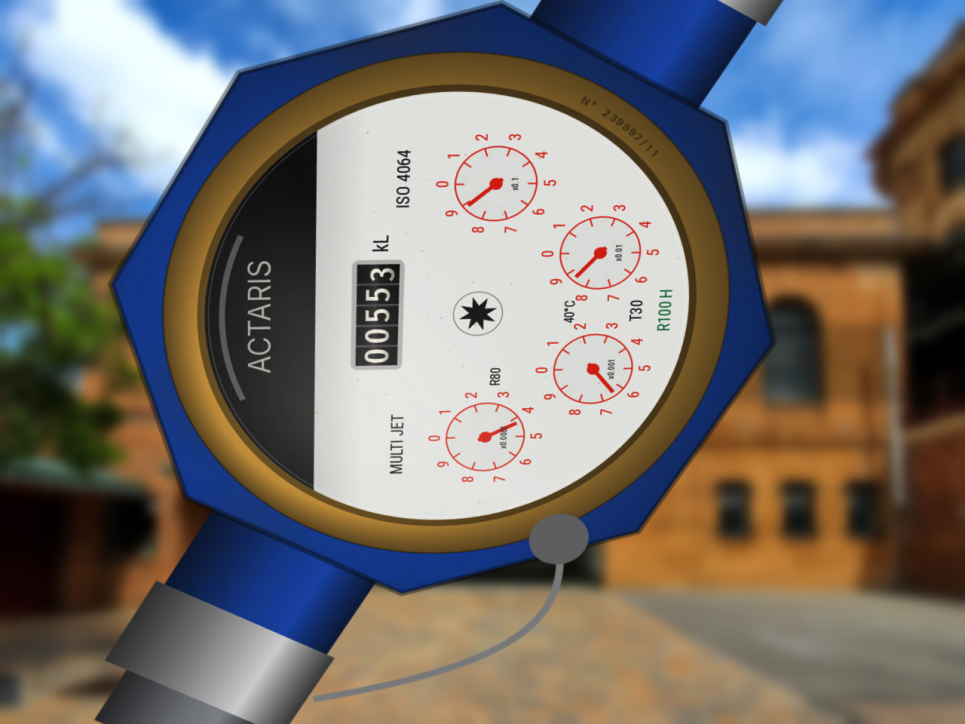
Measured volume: 552.8864 kL
